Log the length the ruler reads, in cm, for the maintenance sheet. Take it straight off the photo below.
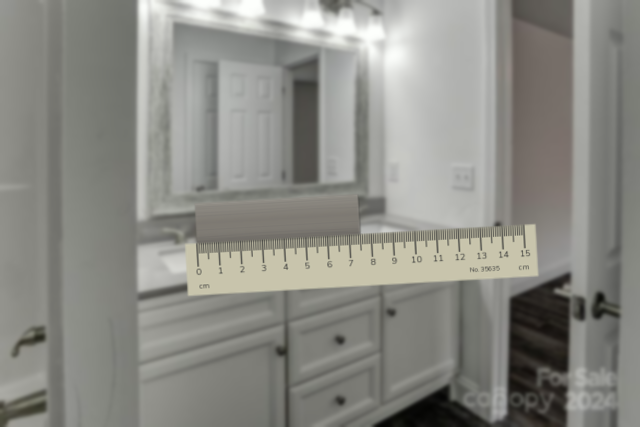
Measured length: 7.5 cm
